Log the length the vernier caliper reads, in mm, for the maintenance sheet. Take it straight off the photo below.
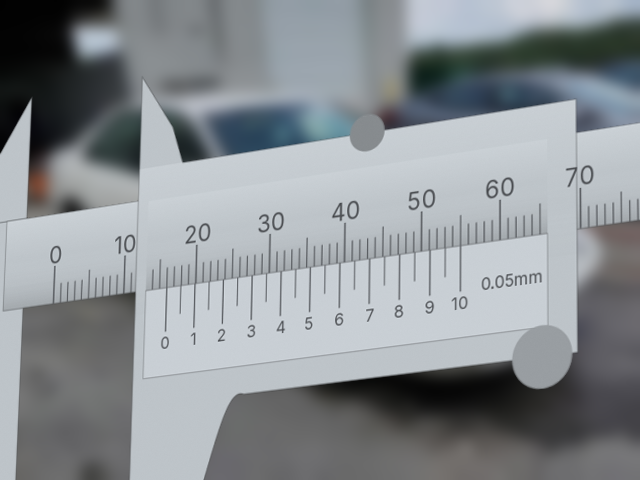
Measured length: 16.0 mm
